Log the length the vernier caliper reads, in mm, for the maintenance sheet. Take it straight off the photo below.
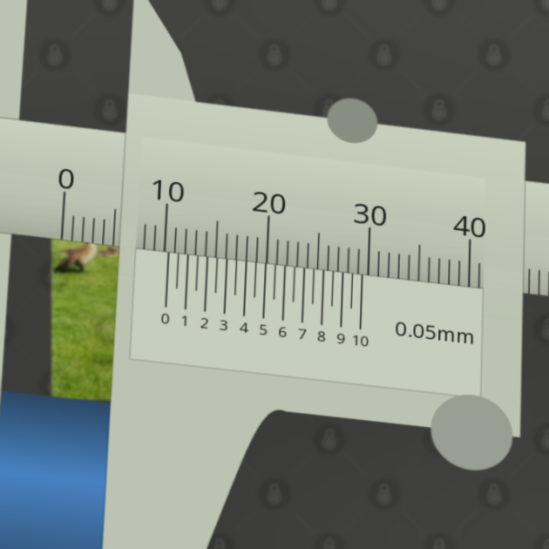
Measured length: 10.4 mm
